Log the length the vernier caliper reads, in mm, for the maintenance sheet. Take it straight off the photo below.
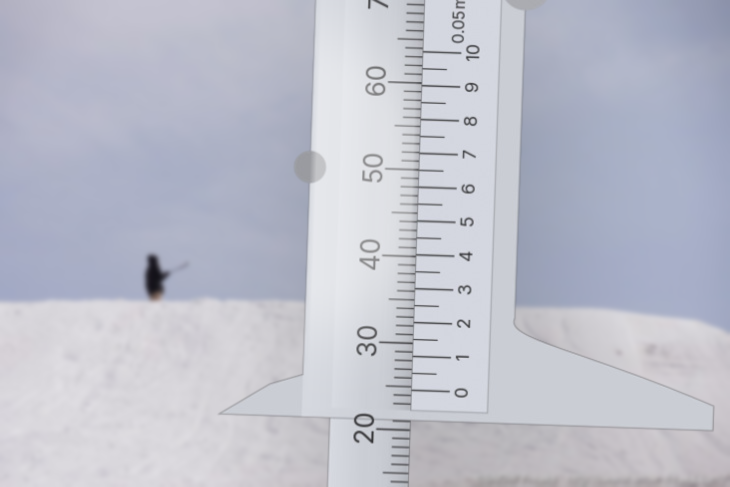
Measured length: 24.6 mm
